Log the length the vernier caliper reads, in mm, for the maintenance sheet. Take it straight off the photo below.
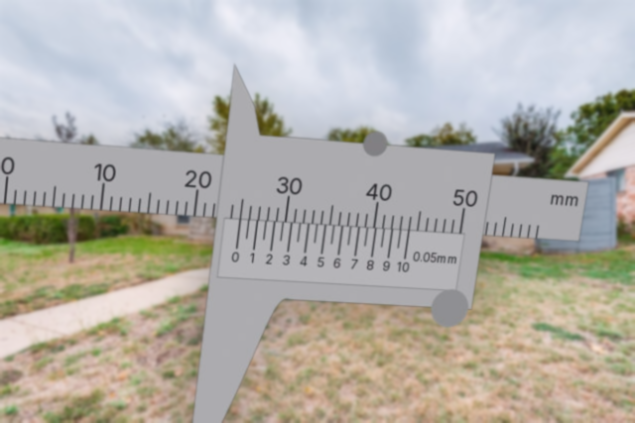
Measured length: 25.0 mm
